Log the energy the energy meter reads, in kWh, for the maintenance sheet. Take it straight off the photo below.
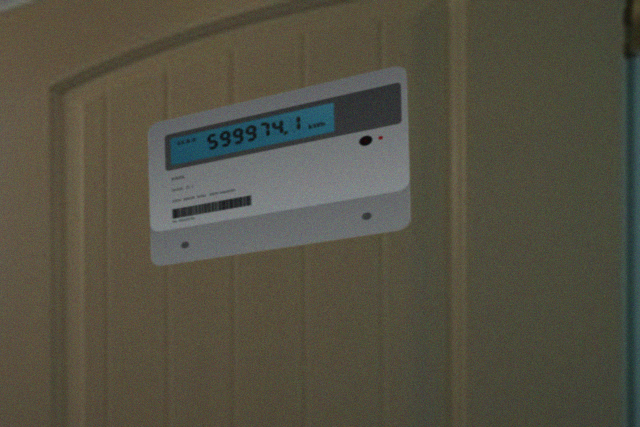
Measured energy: 599974.1 kWh
